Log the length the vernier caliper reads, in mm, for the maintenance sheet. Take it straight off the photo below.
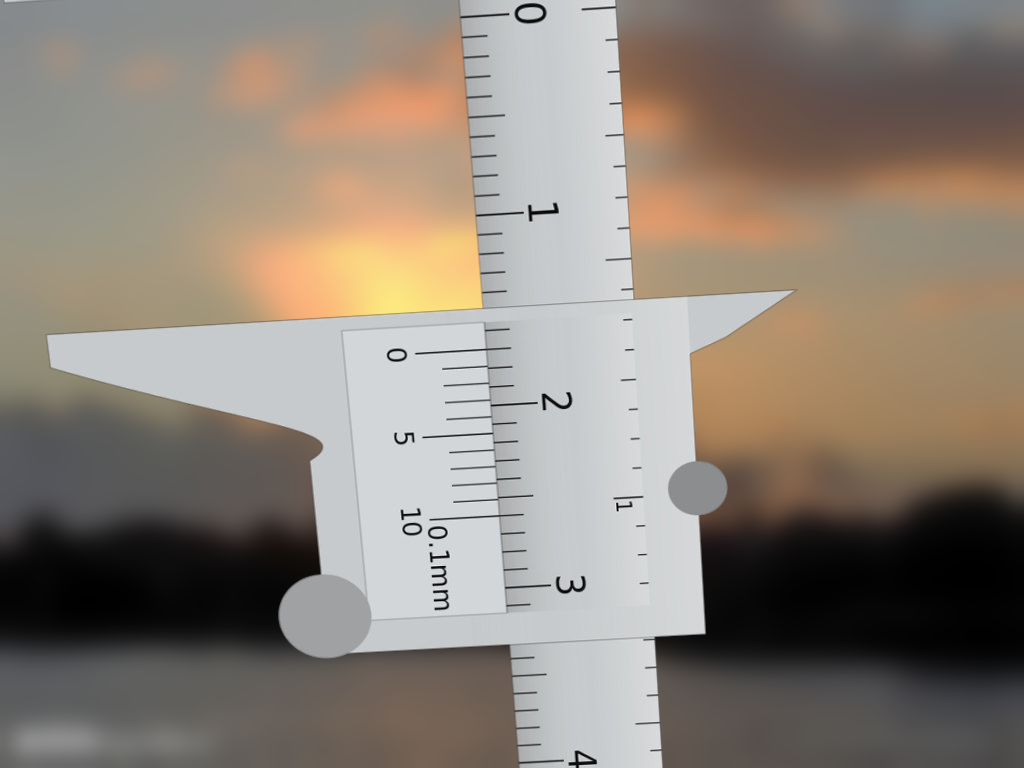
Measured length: 17.0 mm
